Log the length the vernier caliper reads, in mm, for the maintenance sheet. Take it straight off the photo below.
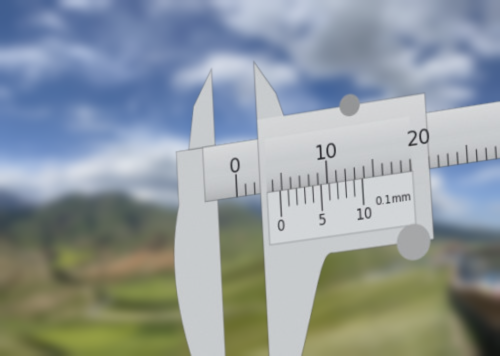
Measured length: 4.8 mm
